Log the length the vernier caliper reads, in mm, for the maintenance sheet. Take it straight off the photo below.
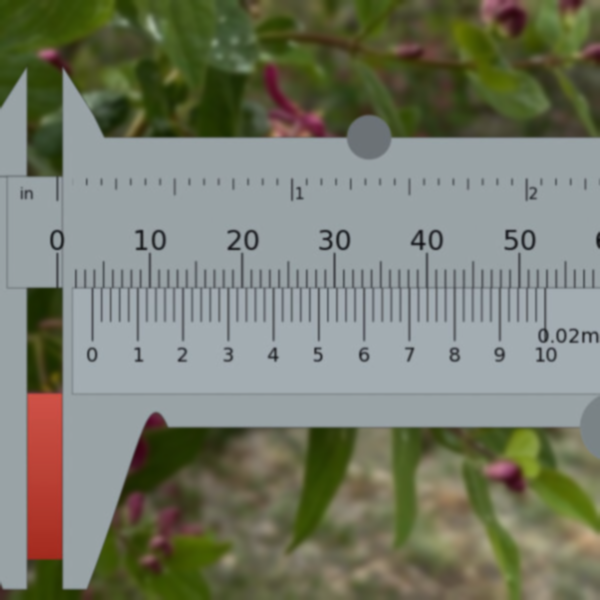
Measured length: 3.8 mm
